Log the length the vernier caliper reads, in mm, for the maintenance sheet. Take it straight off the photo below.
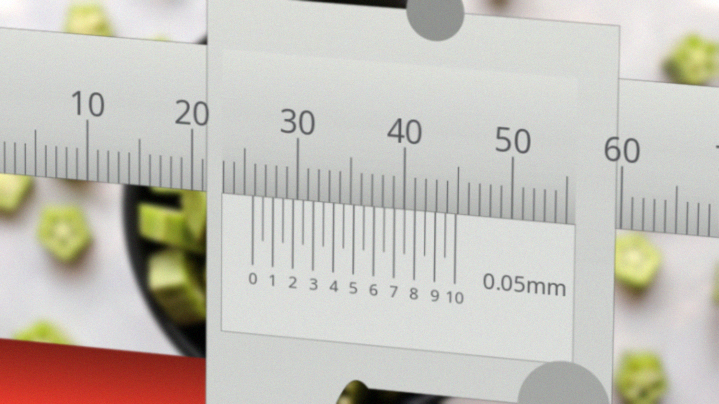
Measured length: 25.8 mm
